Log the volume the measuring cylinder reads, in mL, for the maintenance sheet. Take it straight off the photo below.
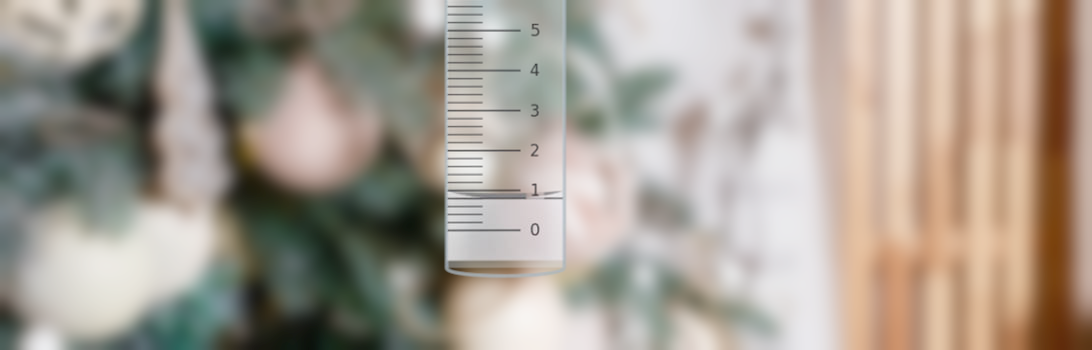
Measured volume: 0.8 mL
